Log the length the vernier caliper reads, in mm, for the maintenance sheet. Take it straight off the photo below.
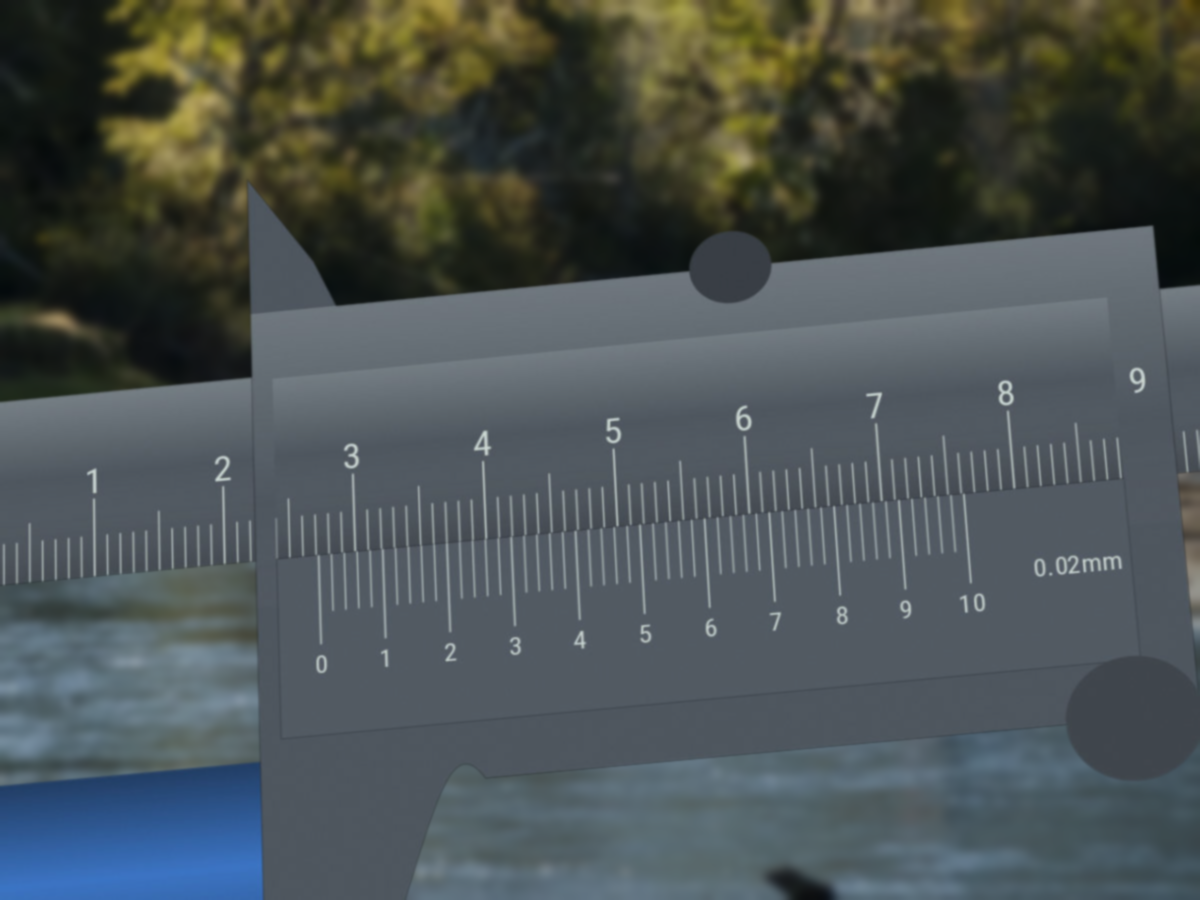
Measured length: 27.2 mm
